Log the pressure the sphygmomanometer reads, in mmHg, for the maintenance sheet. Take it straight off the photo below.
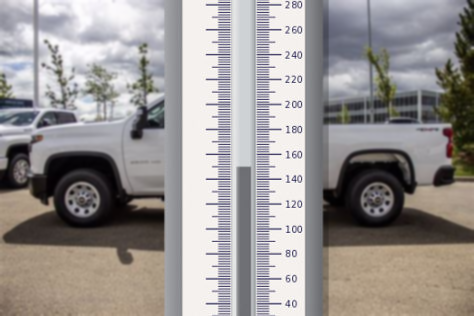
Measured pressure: 150 mmHg
